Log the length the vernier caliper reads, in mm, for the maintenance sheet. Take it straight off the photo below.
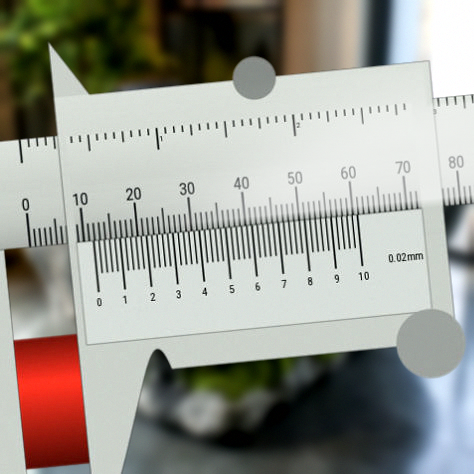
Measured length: 11.8 mm
